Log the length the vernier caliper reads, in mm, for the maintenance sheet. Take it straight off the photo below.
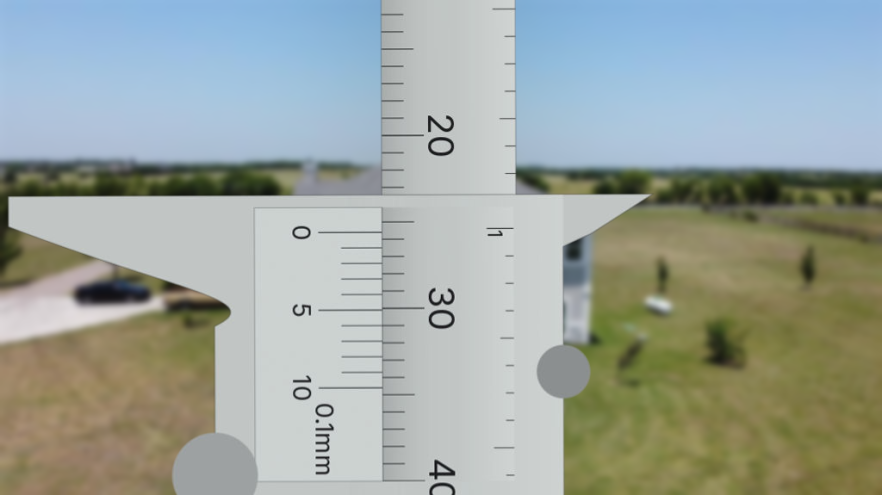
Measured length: 25.6 mm
